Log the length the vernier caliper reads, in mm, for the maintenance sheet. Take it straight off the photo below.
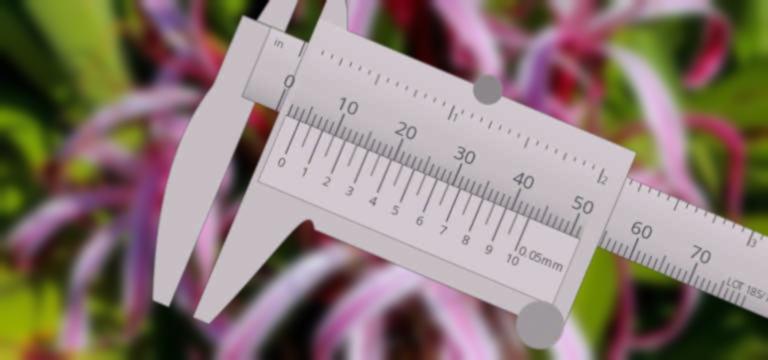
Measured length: 4.0 mm
